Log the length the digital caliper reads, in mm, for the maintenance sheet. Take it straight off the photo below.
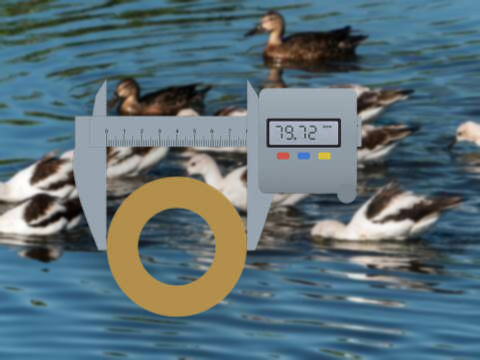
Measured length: 79.72 mm
